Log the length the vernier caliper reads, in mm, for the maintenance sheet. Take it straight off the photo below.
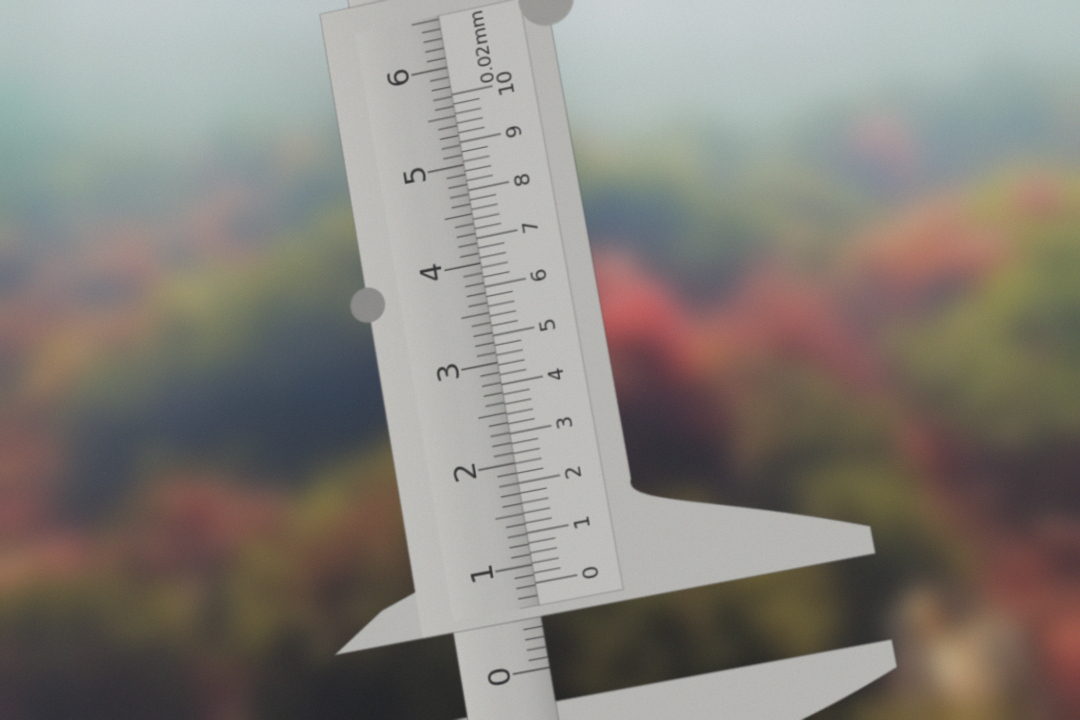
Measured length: 8.2 mm
